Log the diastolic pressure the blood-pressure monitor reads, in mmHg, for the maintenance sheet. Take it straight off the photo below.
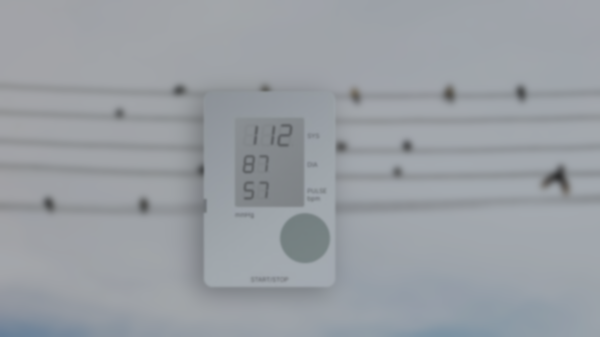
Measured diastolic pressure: 87 mmHg
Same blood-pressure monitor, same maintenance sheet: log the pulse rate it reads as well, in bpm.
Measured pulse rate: 57 bpm
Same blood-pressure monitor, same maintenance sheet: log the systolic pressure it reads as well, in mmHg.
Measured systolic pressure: 112 mmHg
